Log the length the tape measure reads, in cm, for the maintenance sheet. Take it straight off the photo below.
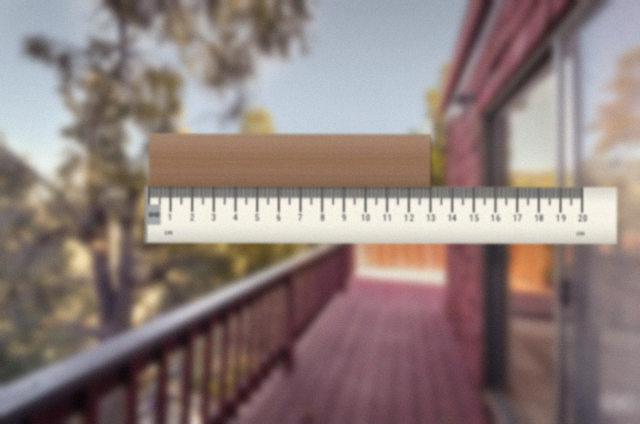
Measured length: 13 cm
